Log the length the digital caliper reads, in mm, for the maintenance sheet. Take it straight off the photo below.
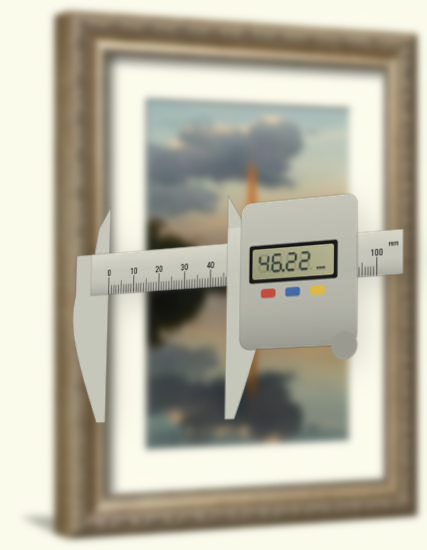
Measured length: 46.22 mm
